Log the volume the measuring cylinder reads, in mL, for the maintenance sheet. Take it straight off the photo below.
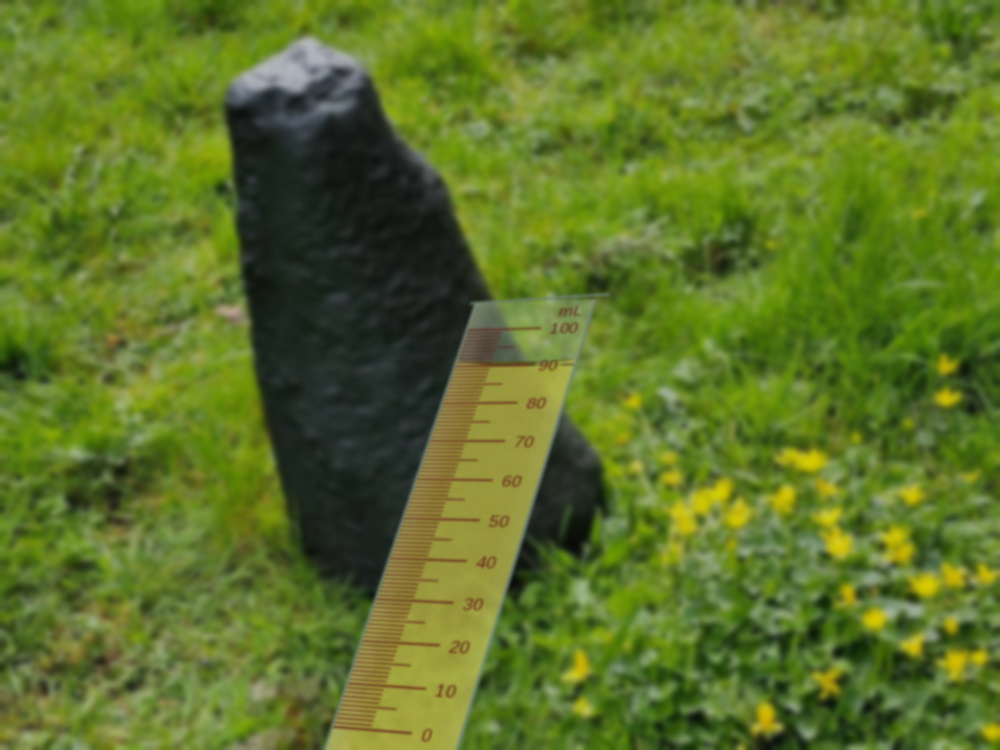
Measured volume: 90 mL
